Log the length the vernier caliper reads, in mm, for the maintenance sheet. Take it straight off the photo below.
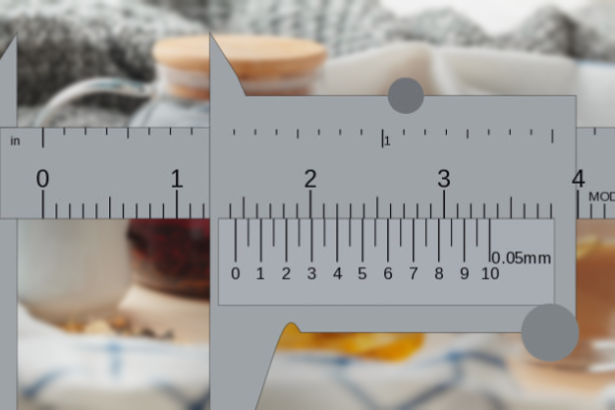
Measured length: 14.4 mm
